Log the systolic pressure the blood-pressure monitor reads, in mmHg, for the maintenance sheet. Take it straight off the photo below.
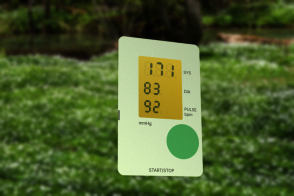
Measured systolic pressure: 171 mmHg
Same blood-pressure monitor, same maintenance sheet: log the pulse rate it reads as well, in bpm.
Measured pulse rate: 92 bpm
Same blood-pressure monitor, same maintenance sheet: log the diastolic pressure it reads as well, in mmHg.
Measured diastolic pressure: 83 mmHg
